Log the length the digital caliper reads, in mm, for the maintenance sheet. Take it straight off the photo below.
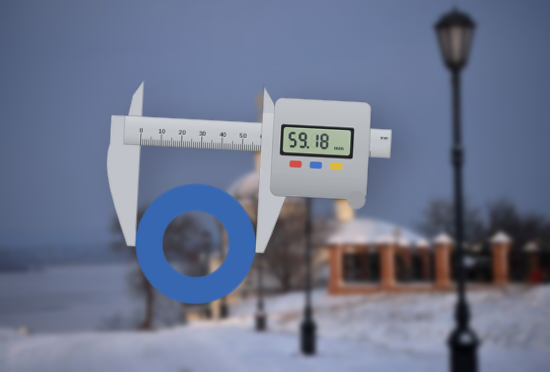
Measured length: 59.18 mm
